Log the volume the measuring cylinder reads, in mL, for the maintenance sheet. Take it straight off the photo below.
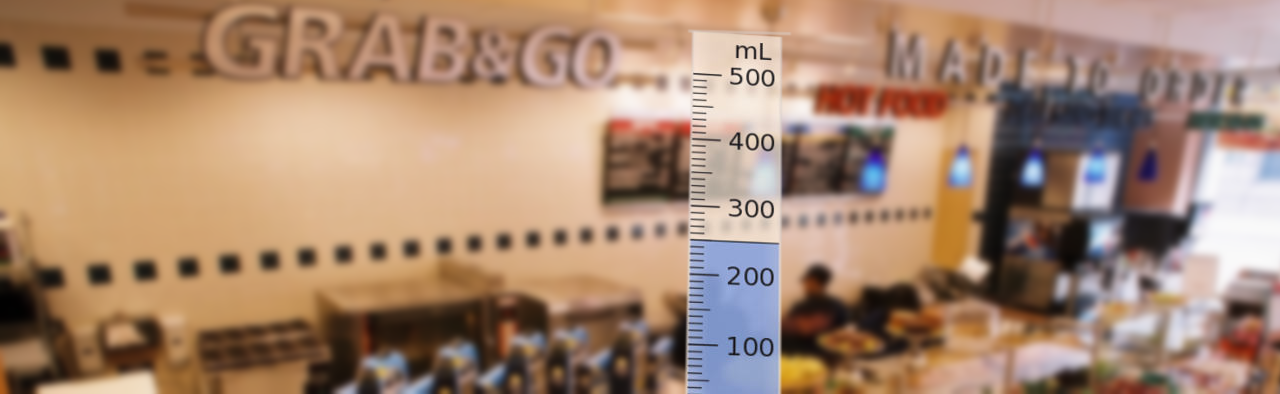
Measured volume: 250 mL
